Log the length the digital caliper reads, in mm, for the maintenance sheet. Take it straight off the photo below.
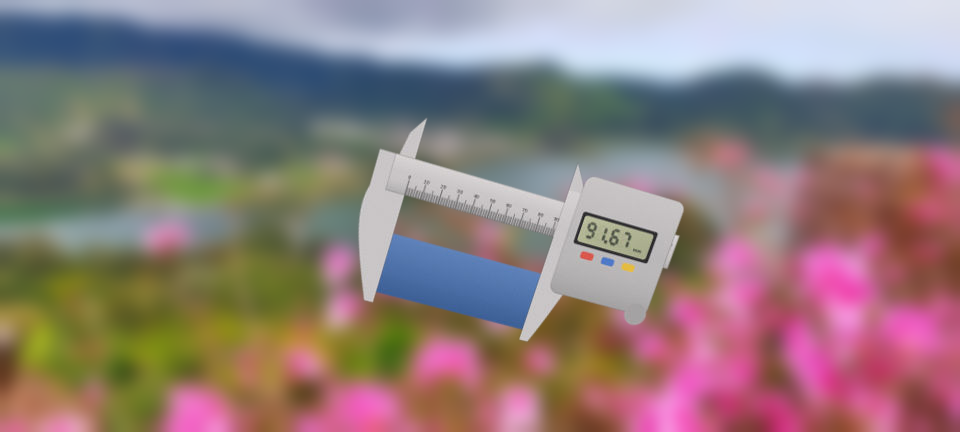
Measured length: 91.67 mm
